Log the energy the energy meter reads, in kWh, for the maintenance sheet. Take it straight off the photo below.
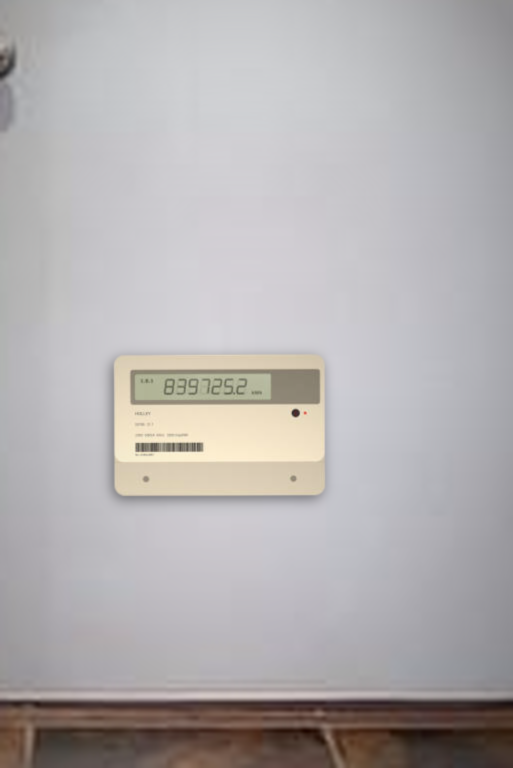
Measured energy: 839725.2 kWh
